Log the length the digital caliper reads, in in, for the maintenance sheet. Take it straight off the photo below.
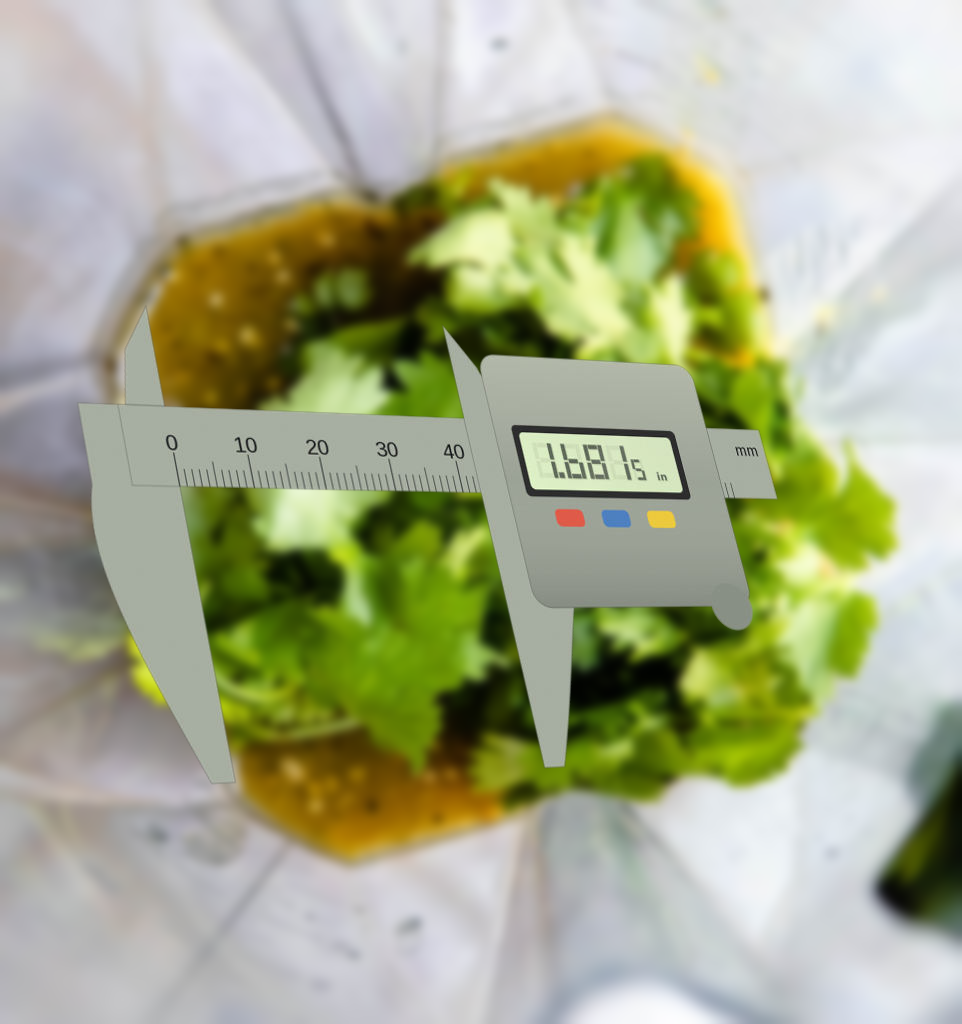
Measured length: 1.6815 in
